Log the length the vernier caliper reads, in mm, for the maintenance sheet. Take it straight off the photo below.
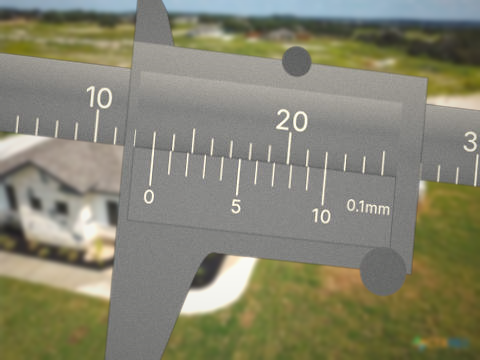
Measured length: 13.0 mm
